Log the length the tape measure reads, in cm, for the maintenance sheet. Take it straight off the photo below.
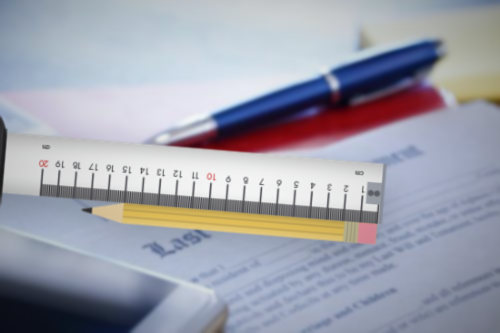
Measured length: 17.5 cm
